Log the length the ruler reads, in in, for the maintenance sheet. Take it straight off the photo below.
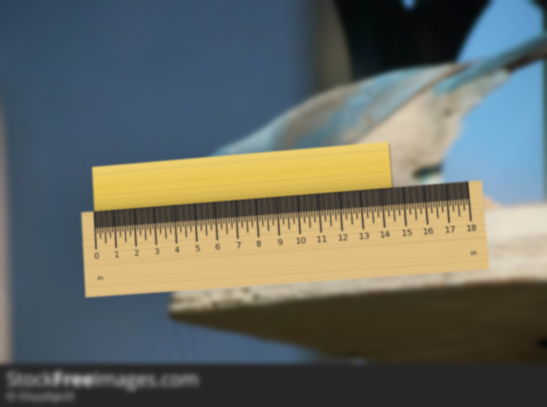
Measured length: 14.5 in
